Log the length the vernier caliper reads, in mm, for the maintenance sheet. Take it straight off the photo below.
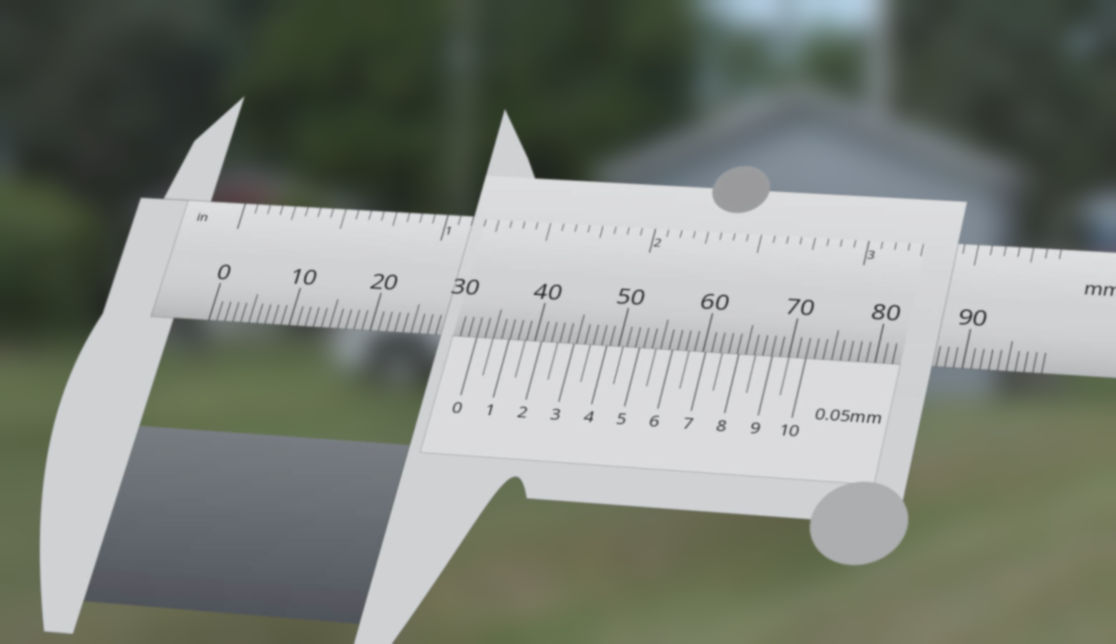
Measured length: 33.0 mm
